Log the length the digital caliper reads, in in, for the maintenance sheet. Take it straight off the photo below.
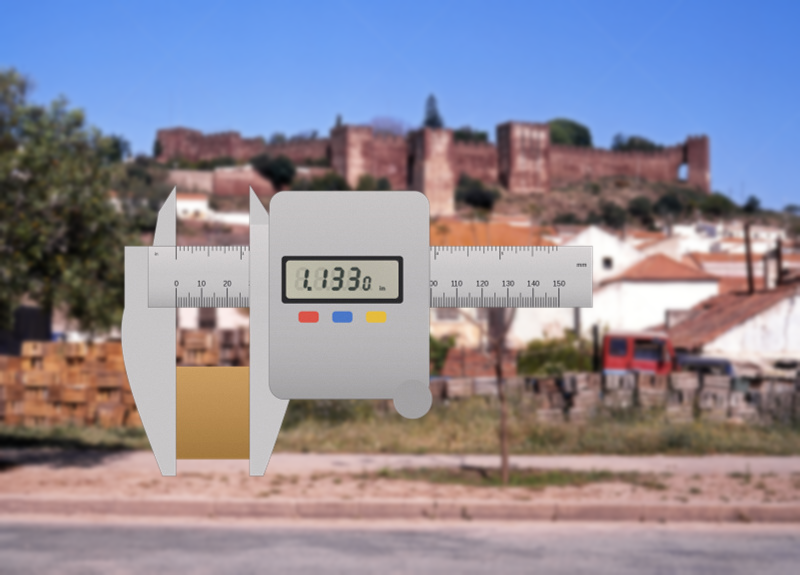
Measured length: 1.1330 in
